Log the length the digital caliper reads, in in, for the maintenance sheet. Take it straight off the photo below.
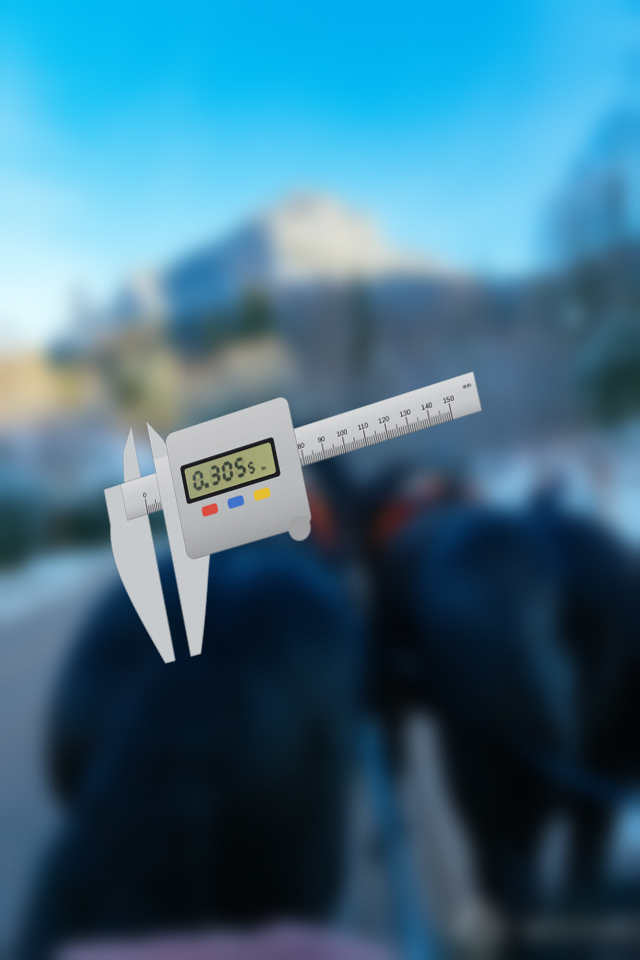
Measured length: 0.3055 in
